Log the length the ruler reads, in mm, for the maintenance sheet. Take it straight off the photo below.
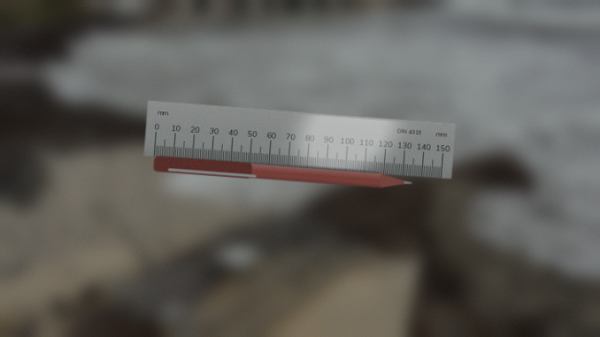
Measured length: 135 mm
